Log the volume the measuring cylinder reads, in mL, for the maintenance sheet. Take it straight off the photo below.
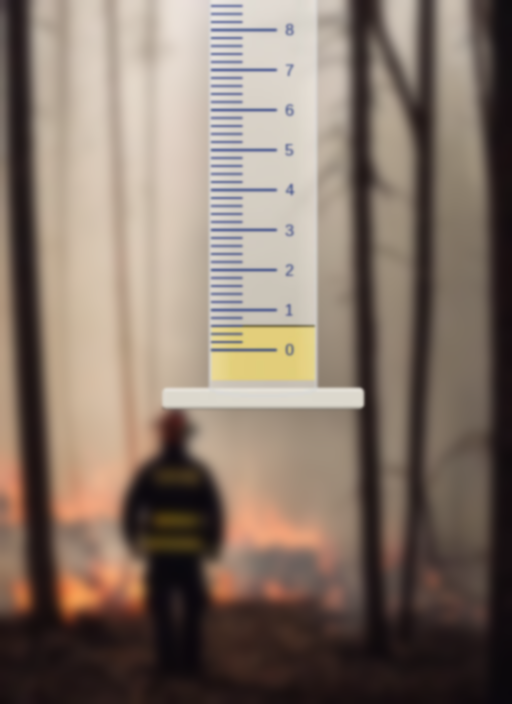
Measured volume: 0.6 mL
